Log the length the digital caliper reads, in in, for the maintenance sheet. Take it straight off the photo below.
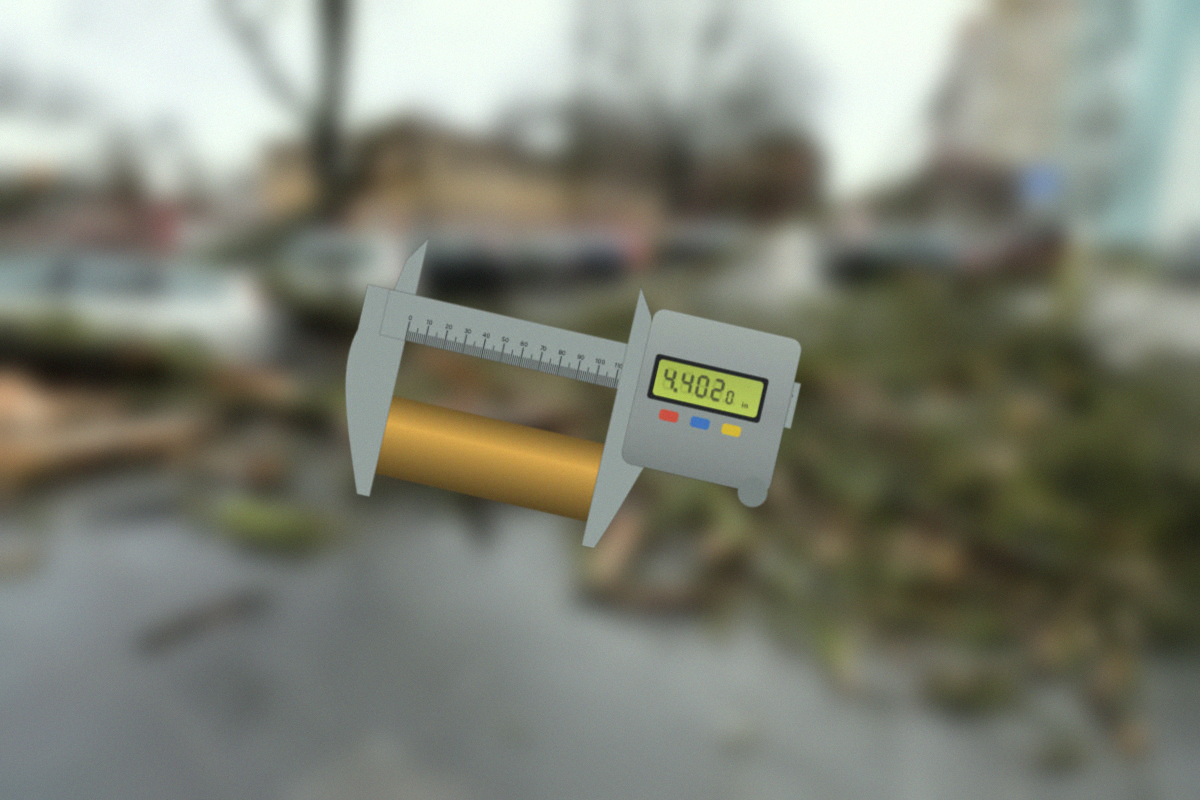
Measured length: 4.4020 in
